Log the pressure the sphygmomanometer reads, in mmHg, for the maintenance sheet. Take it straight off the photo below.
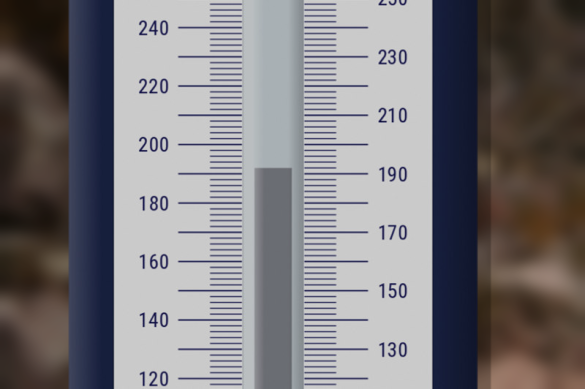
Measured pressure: 192 mmHg
